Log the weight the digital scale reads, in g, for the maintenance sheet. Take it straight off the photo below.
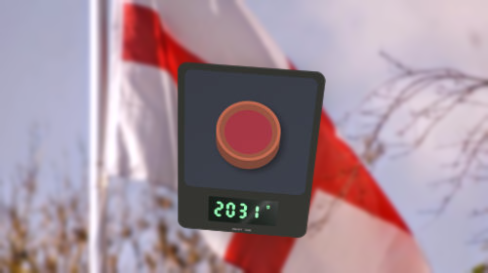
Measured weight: 2031 g
